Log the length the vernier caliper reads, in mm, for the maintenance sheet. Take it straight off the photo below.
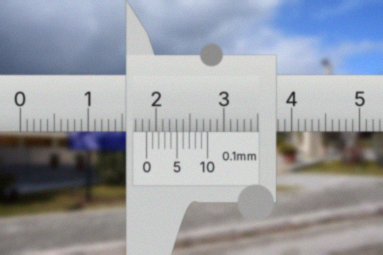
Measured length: 18.6 mm
